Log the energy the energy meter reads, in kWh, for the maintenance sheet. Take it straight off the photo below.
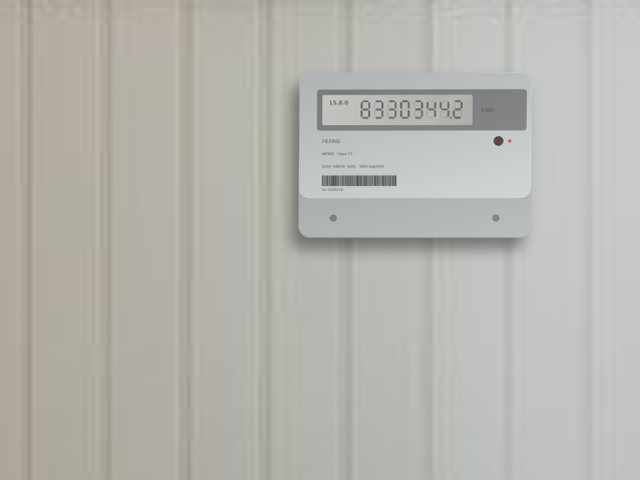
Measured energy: 8330344.2 kWh
